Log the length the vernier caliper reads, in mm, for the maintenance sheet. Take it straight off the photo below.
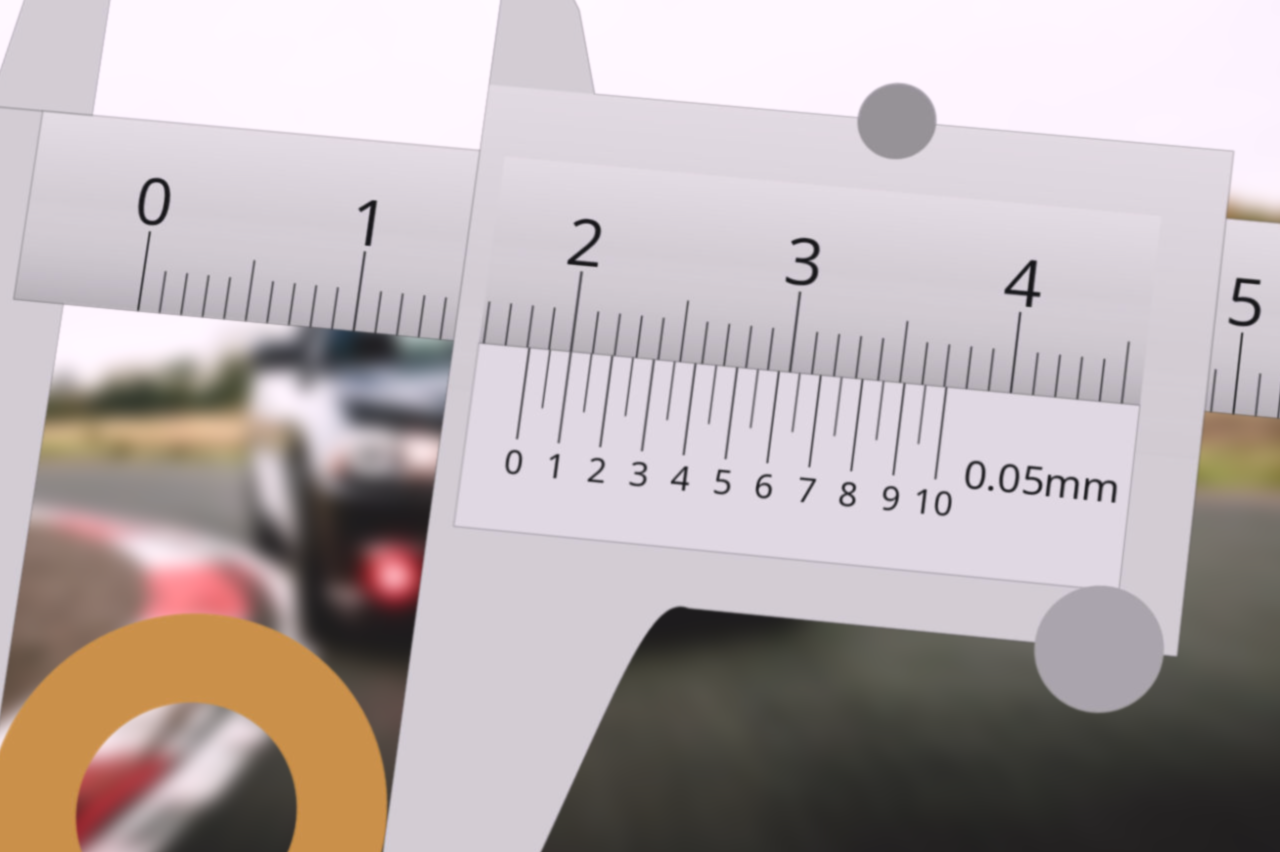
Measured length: 18.1 mm
